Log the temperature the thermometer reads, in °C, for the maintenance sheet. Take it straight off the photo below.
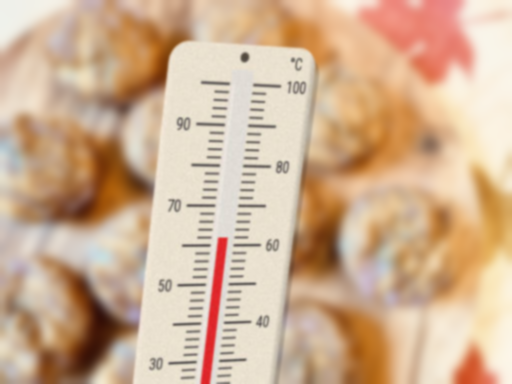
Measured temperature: 62 °C
